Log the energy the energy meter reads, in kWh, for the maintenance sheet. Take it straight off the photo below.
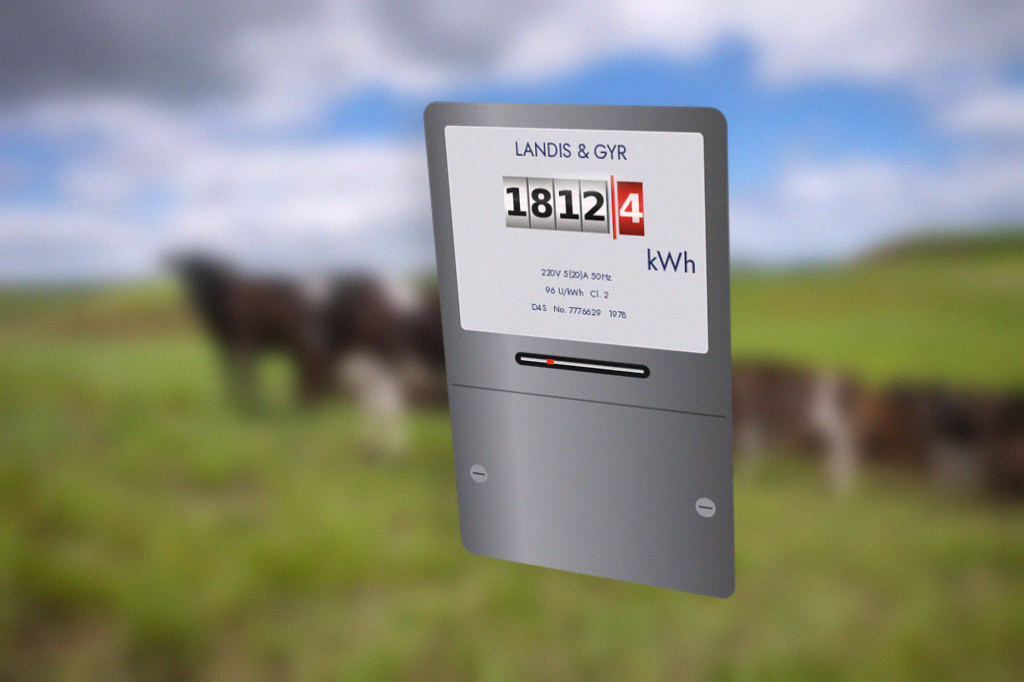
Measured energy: 1812.4 kWh
